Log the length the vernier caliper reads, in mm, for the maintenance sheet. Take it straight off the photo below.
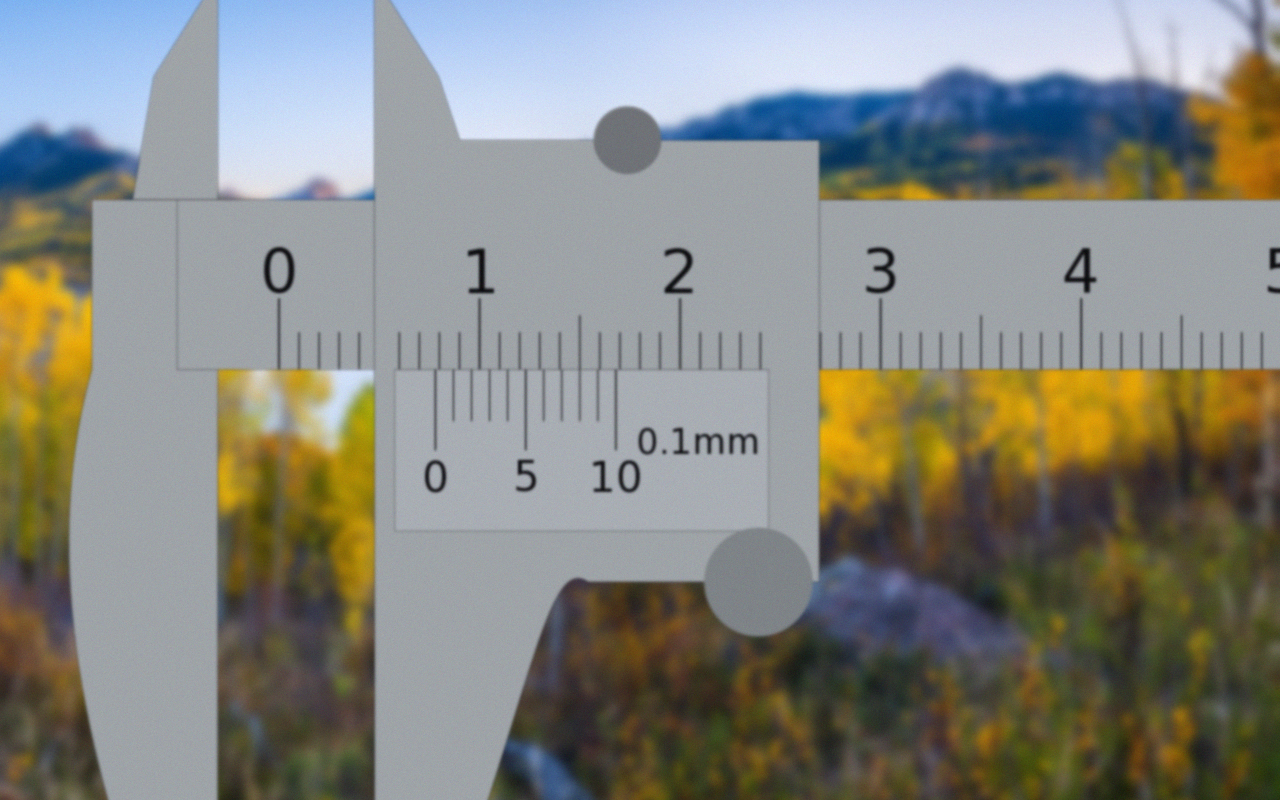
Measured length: 7.8 mm
